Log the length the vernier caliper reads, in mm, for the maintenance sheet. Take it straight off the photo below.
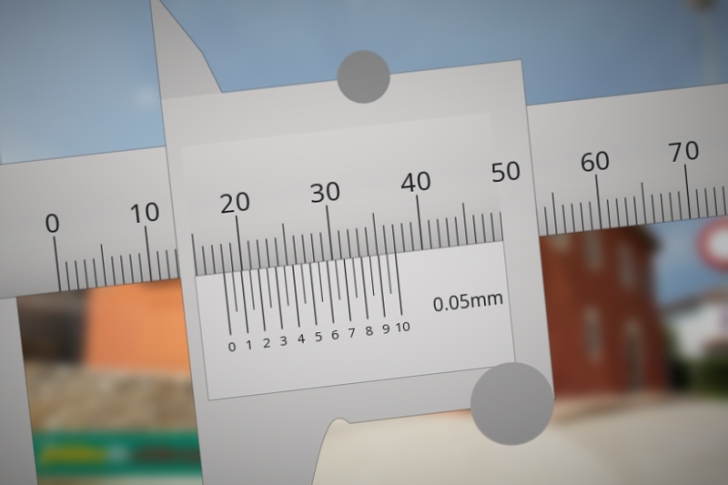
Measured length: 18.0 mm
